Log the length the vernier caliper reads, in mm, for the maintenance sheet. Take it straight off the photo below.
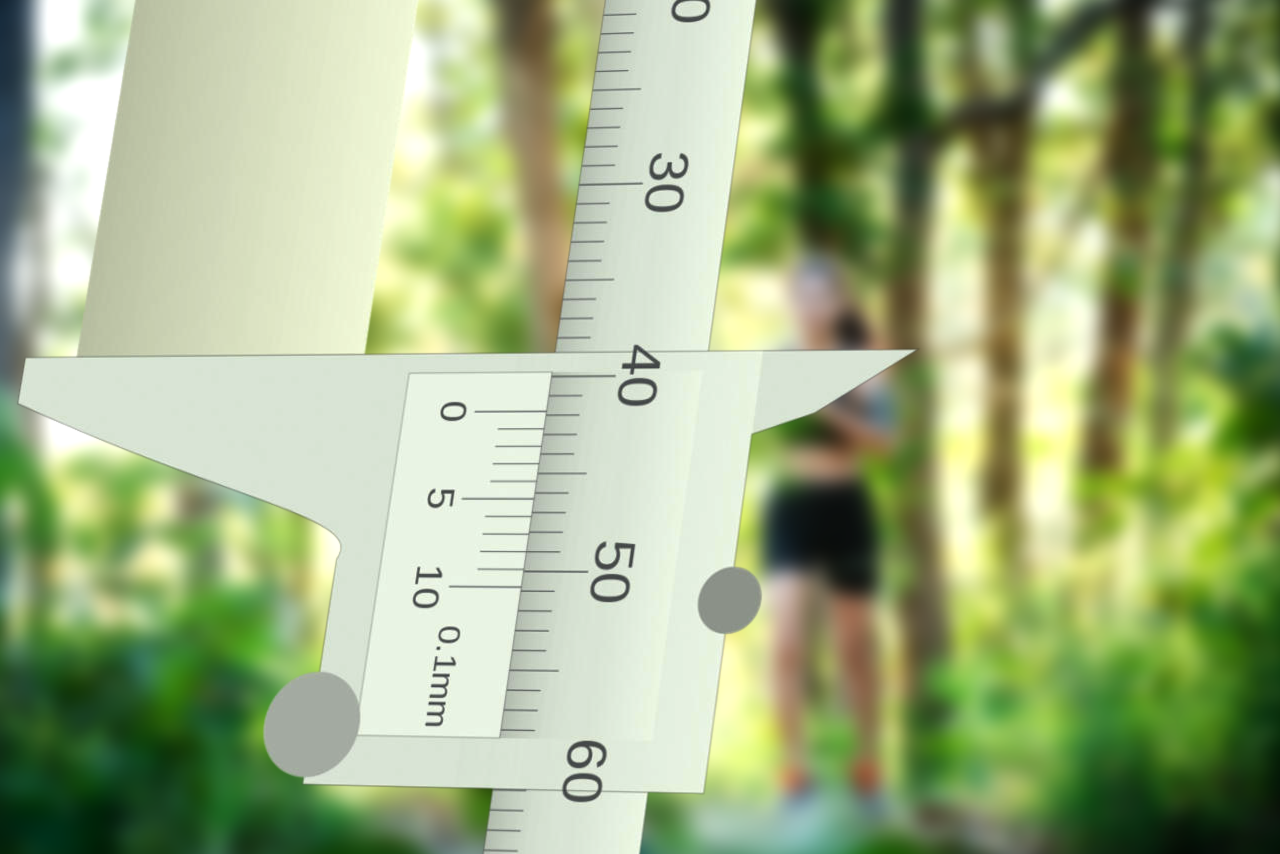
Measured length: 41.8 mm
